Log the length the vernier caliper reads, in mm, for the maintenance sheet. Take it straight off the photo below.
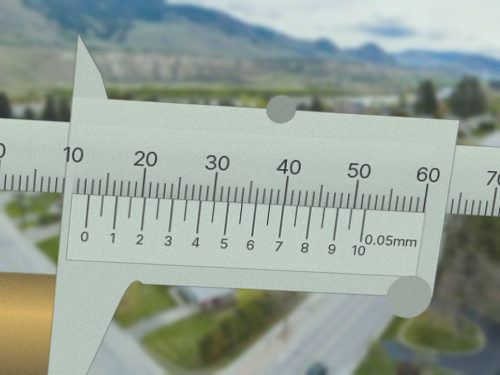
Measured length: 12.6 mm
